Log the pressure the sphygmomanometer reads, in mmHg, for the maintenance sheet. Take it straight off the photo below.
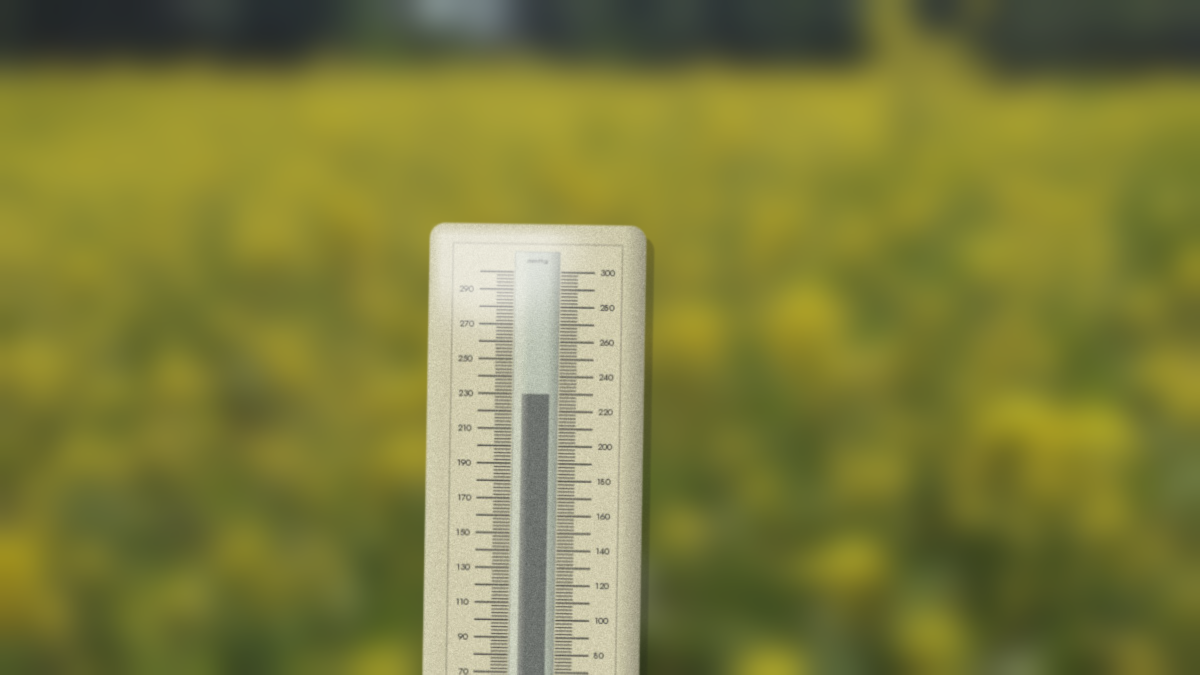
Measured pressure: 230 mmHg
